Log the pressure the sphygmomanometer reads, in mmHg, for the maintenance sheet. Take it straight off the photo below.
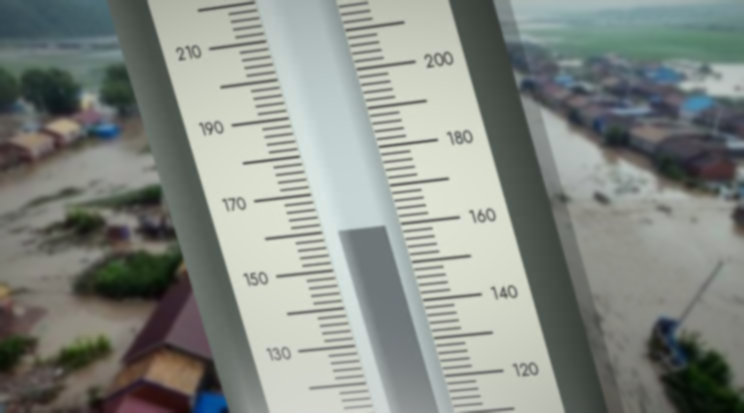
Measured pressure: 160 mmHg
